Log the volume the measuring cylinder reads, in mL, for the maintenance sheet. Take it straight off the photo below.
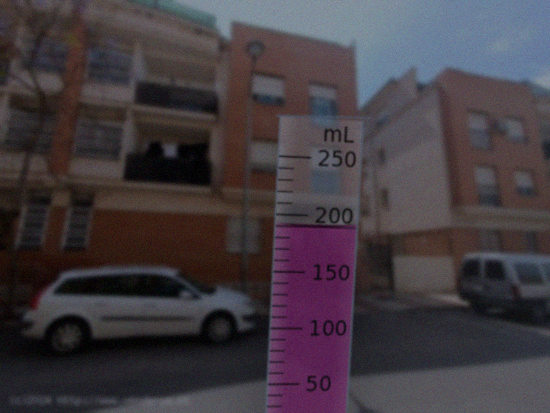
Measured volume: 190 mL
